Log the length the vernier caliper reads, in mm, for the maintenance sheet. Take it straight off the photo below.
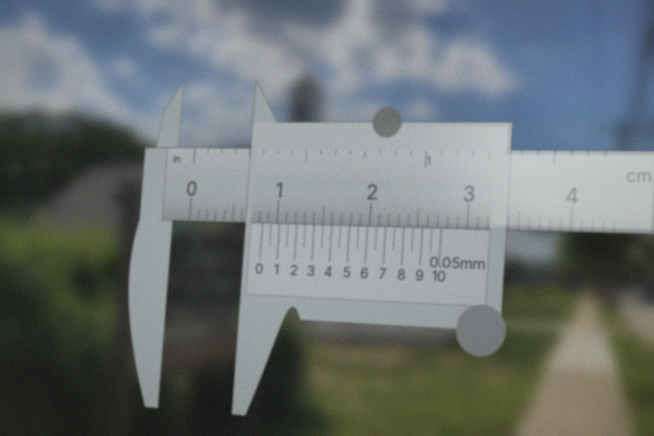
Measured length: 8.4 mm
